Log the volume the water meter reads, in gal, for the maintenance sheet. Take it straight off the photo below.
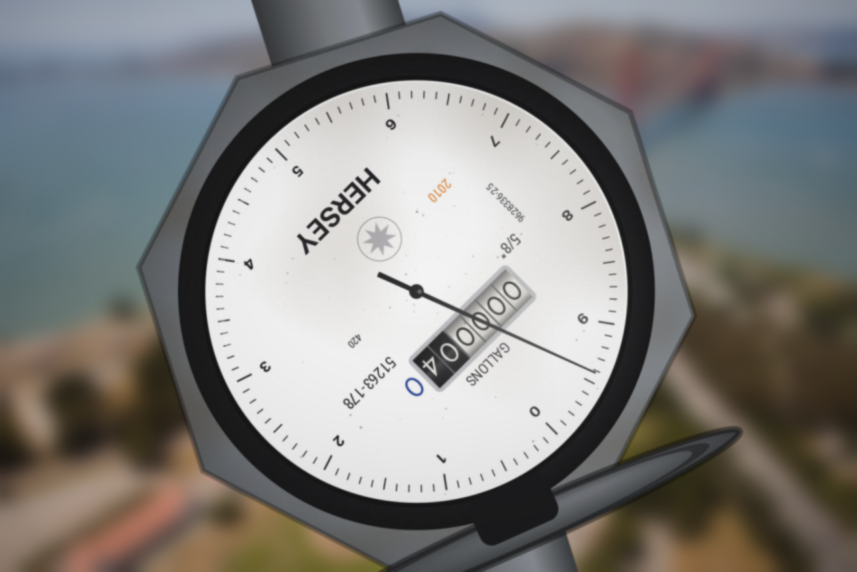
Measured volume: 39.4 gal
